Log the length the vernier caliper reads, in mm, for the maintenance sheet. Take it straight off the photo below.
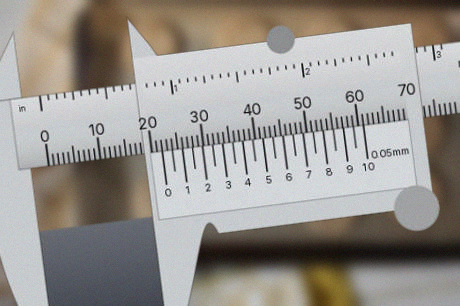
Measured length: 22.0 mm
